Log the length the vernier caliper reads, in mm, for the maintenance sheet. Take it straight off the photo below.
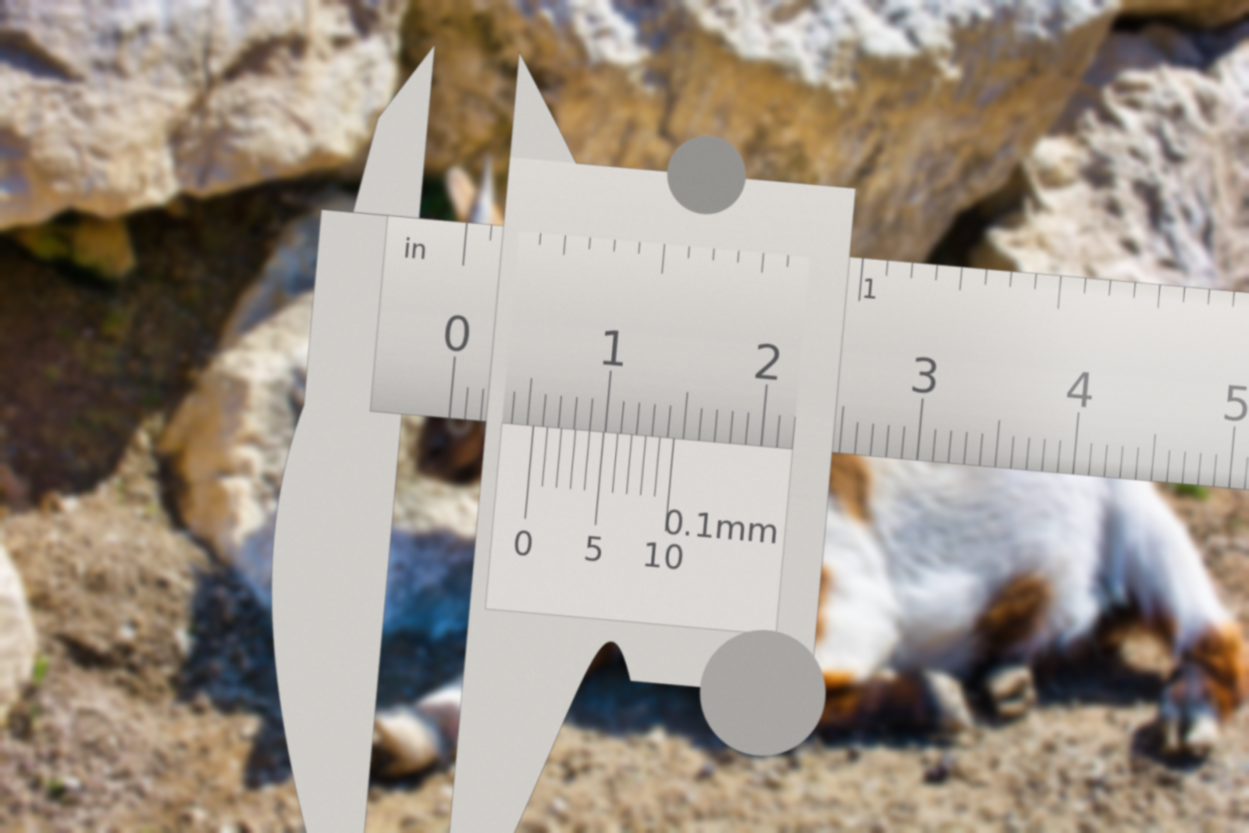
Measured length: 5.4 mm
